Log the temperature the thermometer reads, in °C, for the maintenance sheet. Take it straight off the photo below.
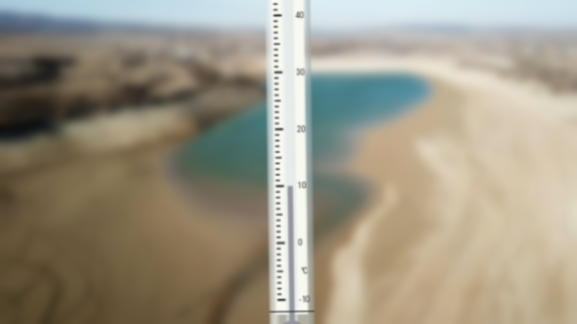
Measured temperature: 10 °C
